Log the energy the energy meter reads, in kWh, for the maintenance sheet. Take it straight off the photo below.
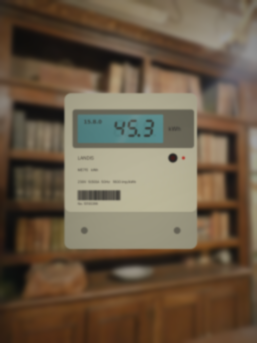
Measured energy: 45.3 kWh
